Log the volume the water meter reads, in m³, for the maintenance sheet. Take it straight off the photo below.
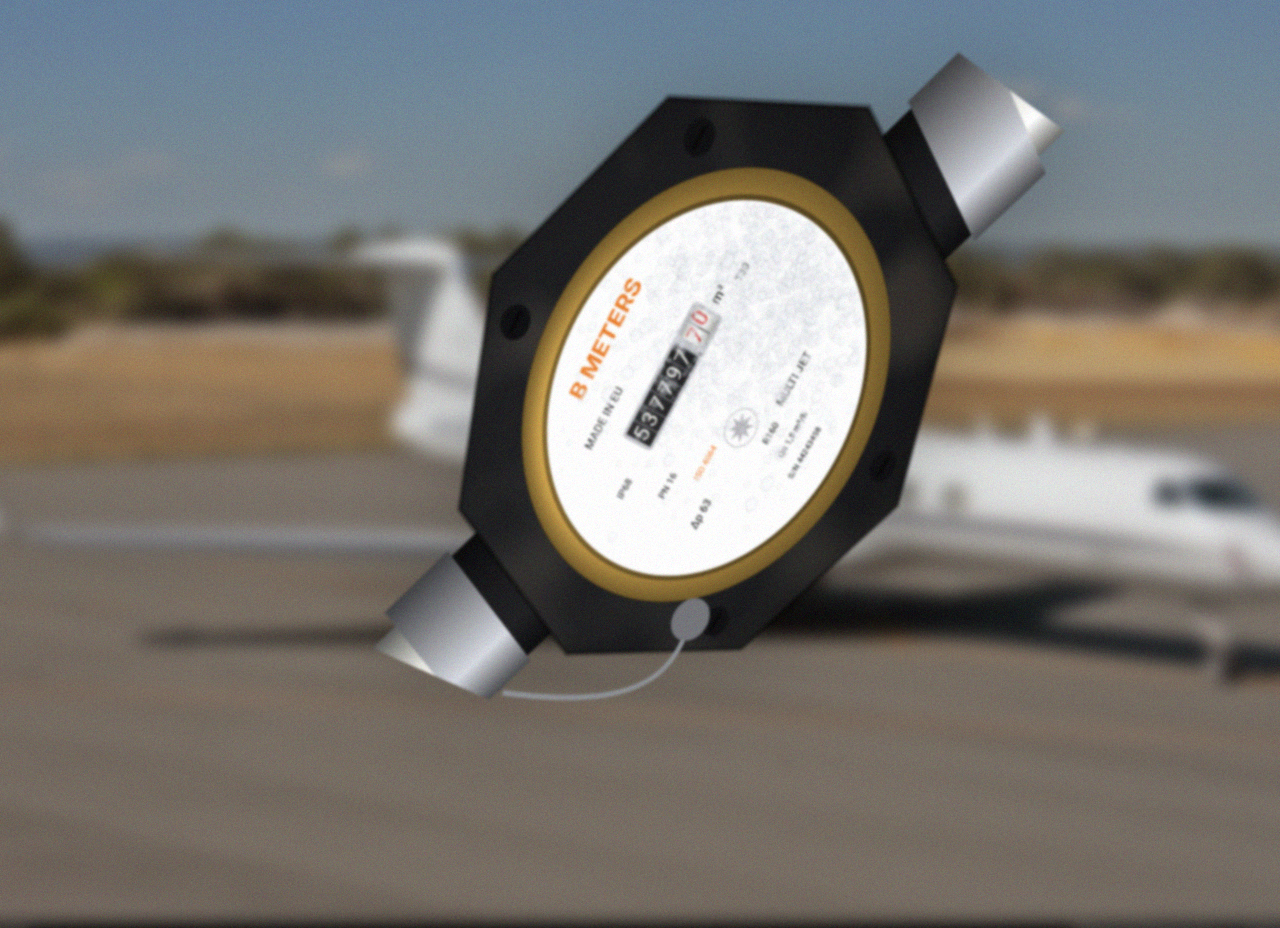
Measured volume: 537797.70 m³
